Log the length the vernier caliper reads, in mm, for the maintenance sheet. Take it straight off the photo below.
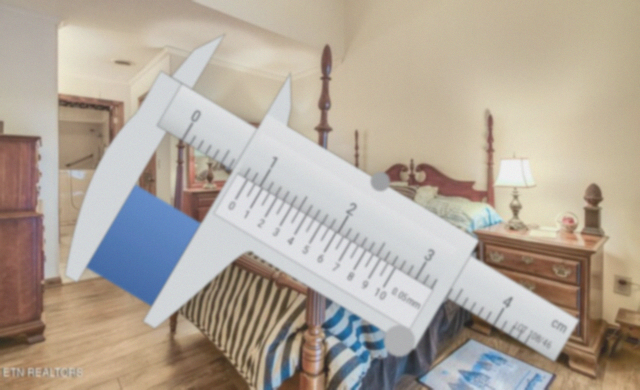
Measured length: 8.4 mm
